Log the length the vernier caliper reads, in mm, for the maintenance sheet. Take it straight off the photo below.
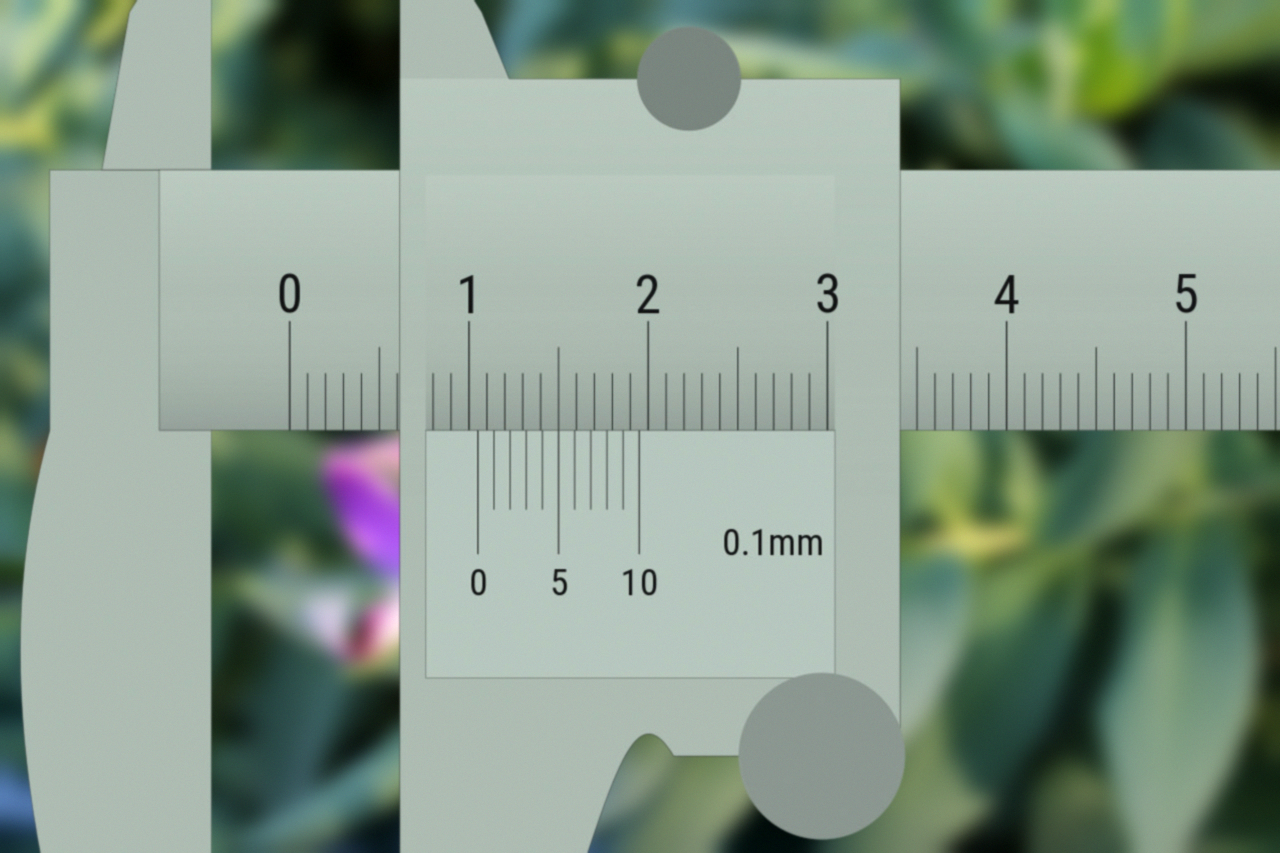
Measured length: 10.5 mm
